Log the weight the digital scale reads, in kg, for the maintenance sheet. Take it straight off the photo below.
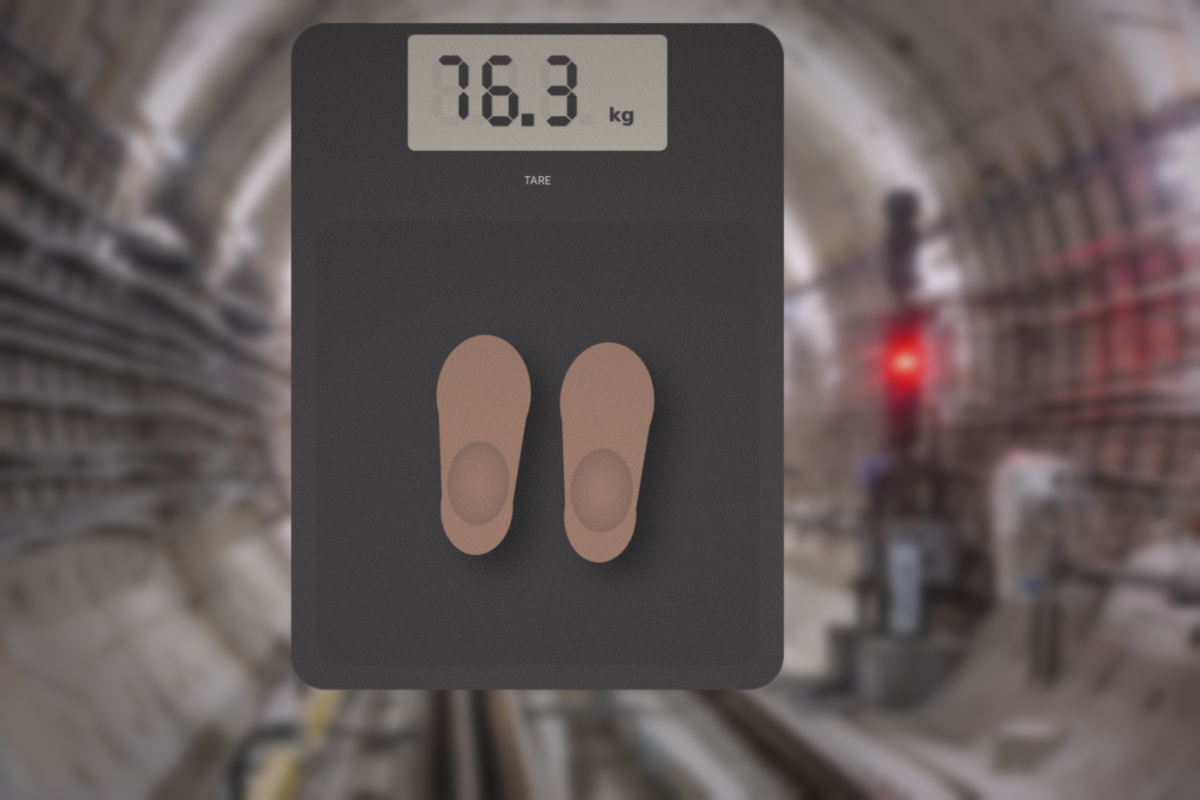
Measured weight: 76.3 kg
